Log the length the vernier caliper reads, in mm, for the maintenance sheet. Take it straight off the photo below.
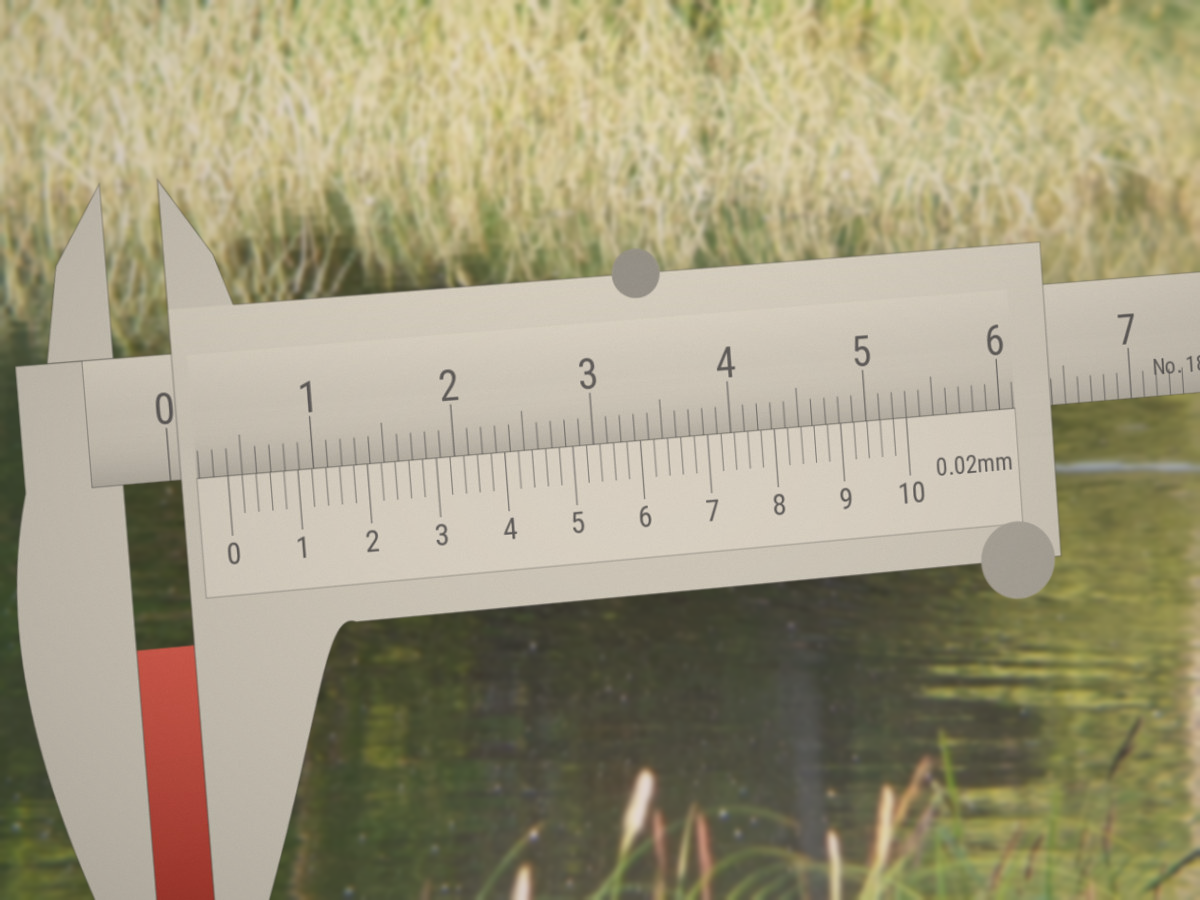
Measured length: 4.0 mm
